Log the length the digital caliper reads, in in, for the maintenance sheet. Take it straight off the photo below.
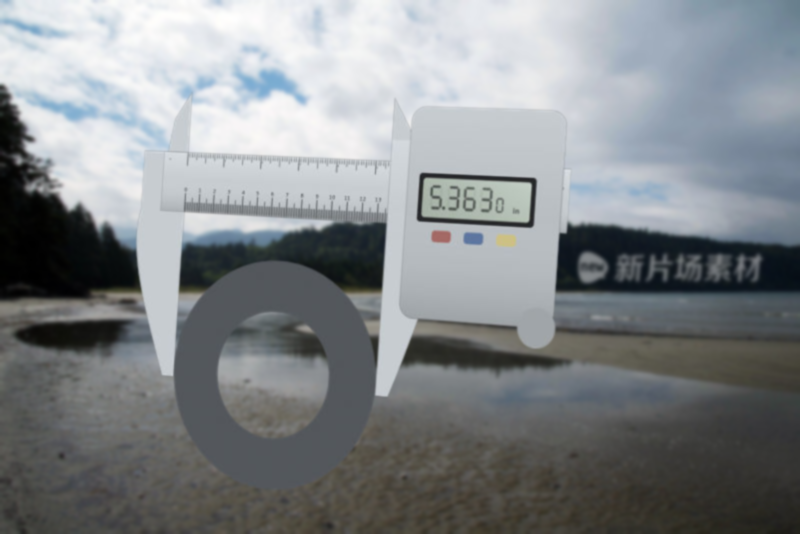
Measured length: 5.3630 in
